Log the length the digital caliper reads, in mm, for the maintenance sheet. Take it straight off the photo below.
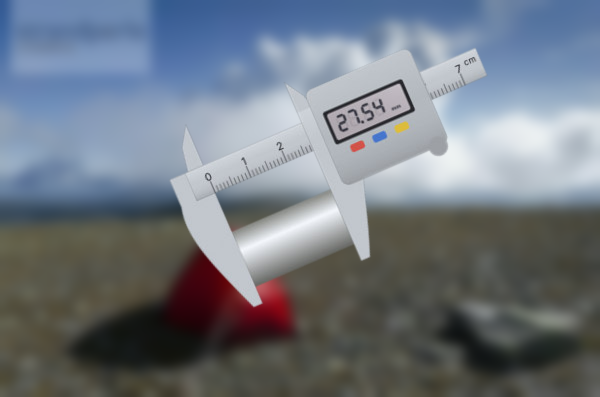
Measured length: 27.54 mm
